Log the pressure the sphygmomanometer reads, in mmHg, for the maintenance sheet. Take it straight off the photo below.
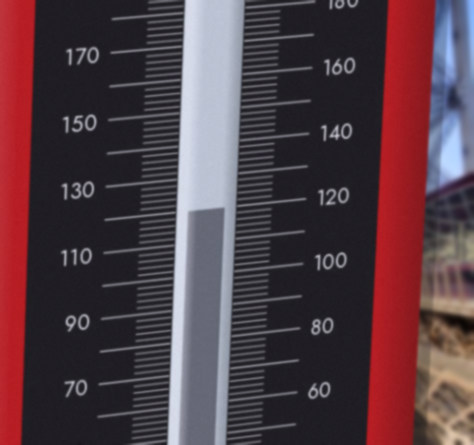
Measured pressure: 120 mmHg
